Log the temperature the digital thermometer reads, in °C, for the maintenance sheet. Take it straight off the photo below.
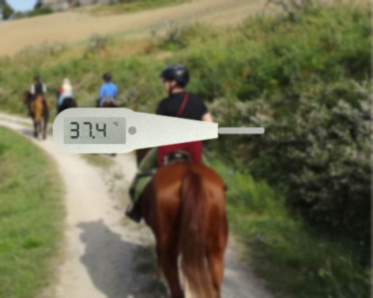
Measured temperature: 37.4 °C
